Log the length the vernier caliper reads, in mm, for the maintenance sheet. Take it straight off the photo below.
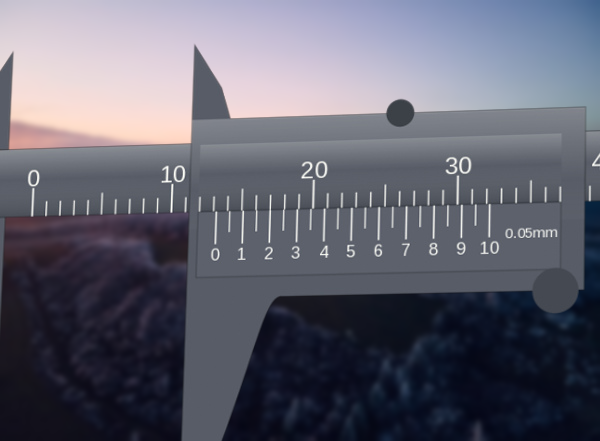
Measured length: 13.2 mm
